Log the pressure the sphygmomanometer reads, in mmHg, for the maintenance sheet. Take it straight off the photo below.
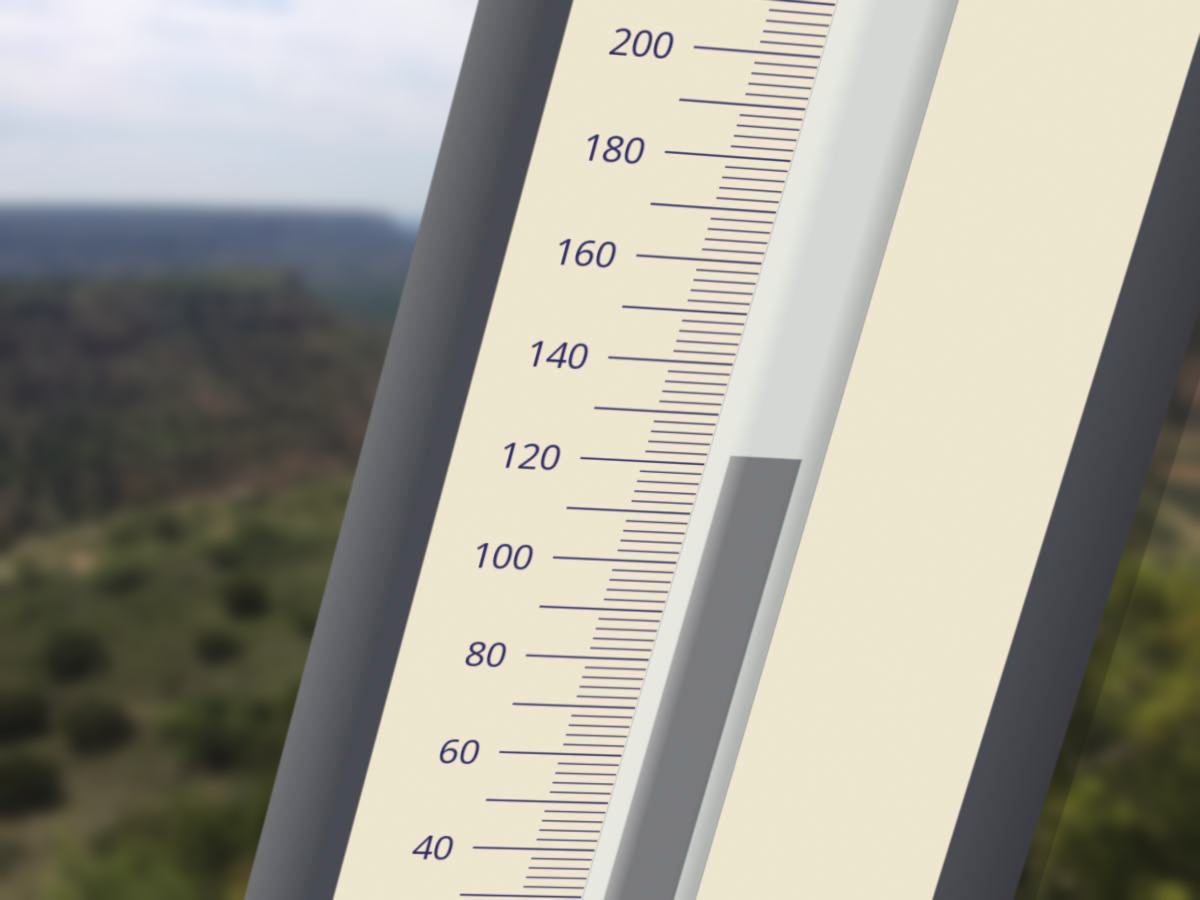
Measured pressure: 122 mmHg
